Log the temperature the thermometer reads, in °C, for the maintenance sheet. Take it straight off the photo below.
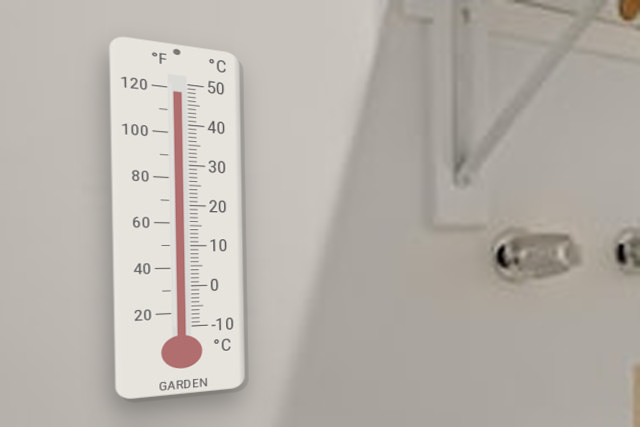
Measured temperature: 48 °C
